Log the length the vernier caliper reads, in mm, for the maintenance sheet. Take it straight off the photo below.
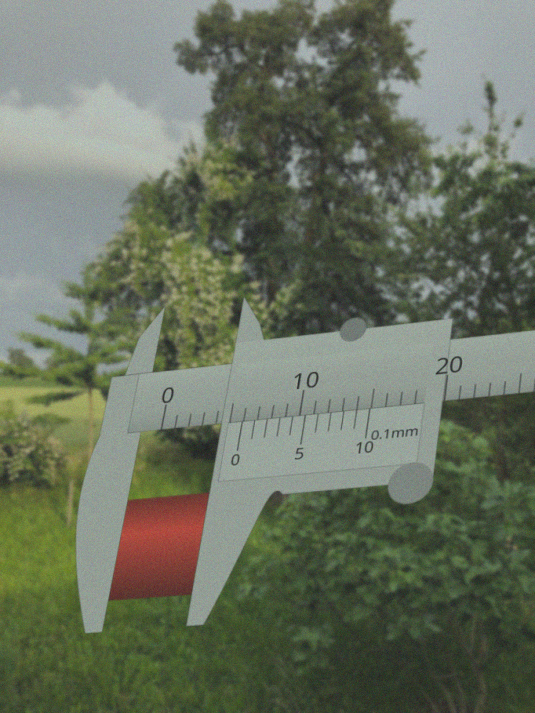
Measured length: 5.9 mm
